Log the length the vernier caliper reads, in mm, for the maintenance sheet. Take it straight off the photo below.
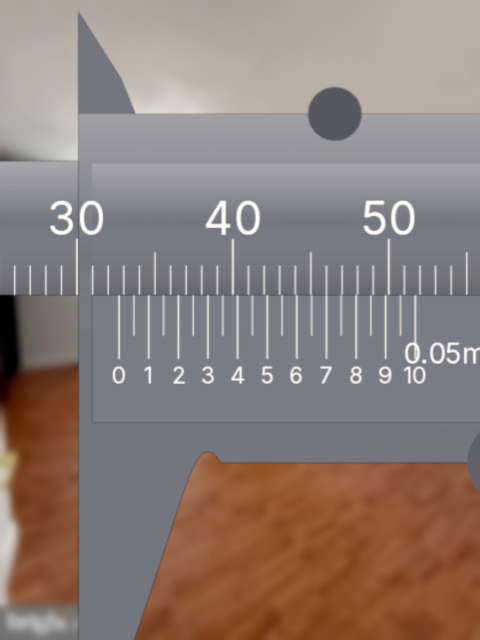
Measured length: 32.7 mm
